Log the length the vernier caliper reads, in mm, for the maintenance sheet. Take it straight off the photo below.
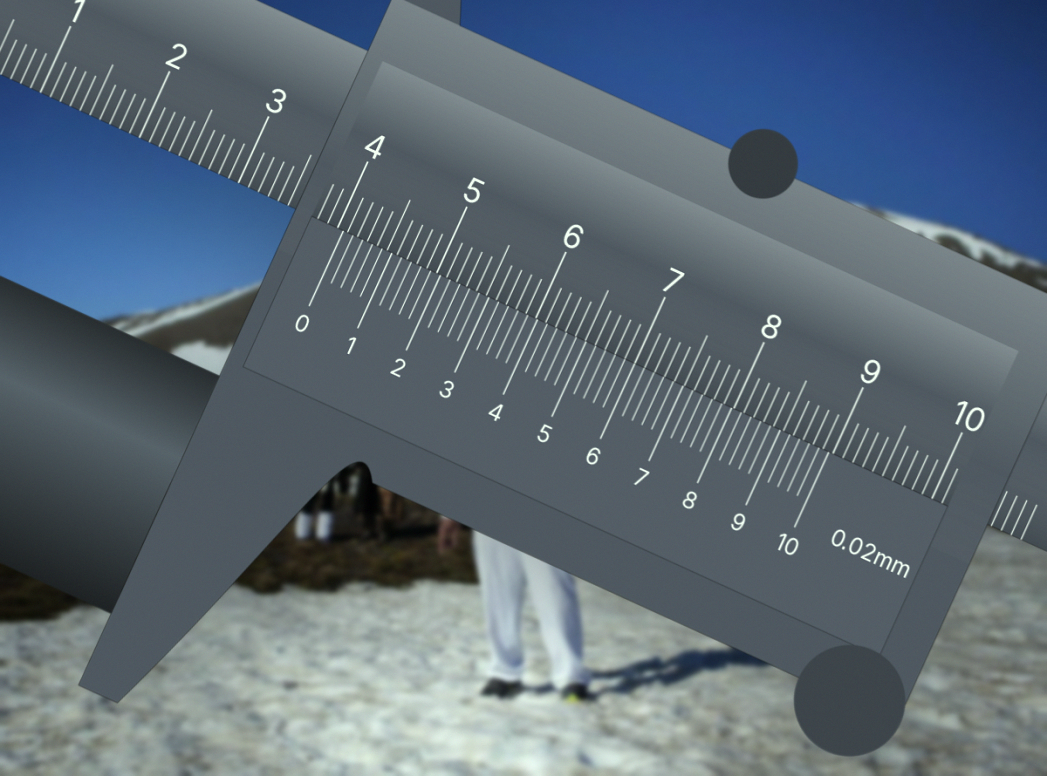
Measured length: 40.6 mm
